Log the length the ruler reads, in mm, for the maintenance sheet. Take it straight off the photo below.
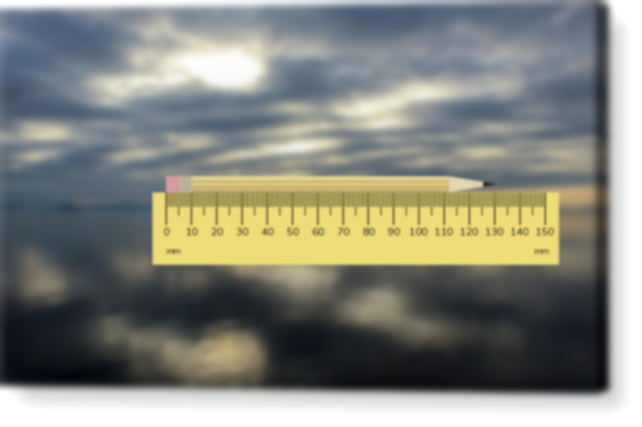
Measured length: 130 mm
